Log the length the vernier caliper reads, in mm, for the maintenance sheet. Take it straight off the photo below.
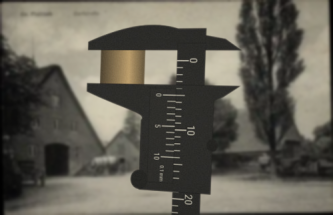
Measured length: 5.0 mm
